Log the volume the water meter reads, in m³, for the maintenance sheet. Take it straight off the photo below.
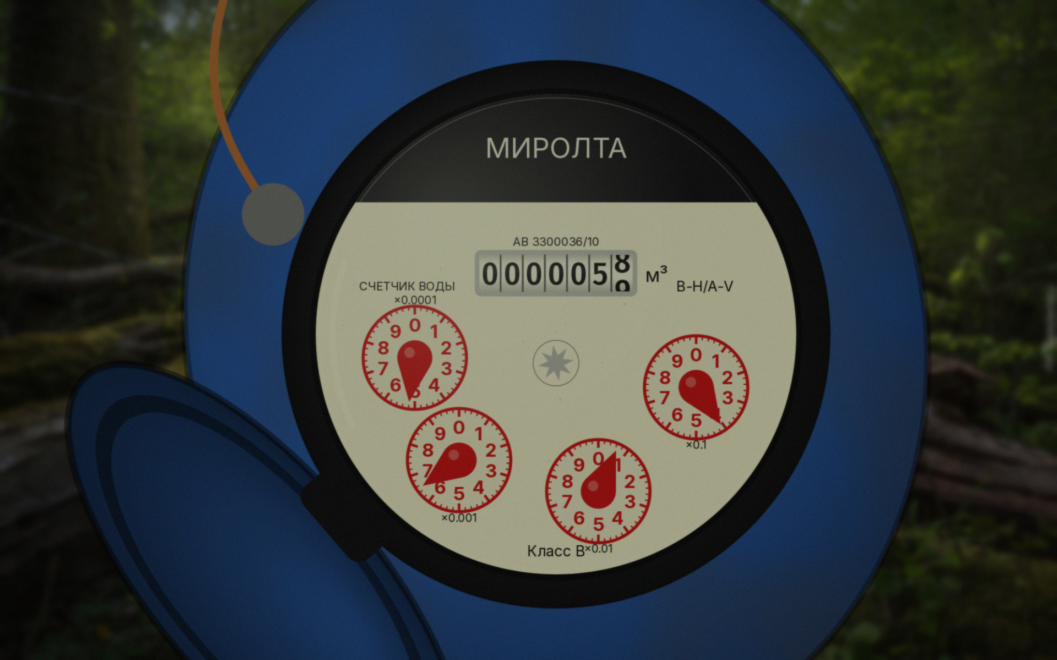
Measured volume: 58.4065 m³
